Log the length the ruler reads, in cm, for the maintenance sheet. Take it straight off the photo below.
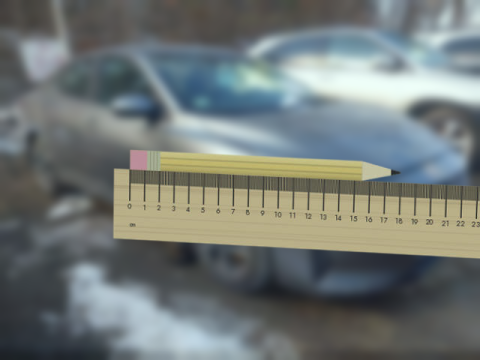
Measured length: 18 cm
